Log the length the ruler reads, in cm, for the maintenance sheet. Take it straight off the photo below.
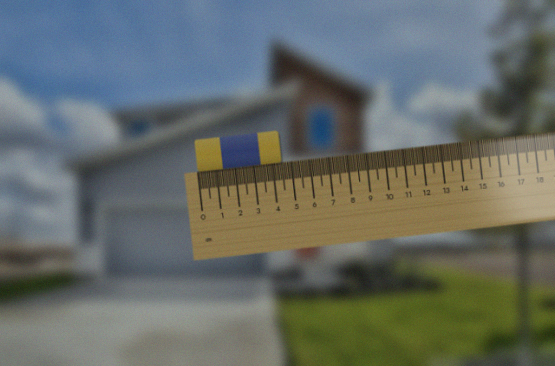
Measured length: 4.5 cm
